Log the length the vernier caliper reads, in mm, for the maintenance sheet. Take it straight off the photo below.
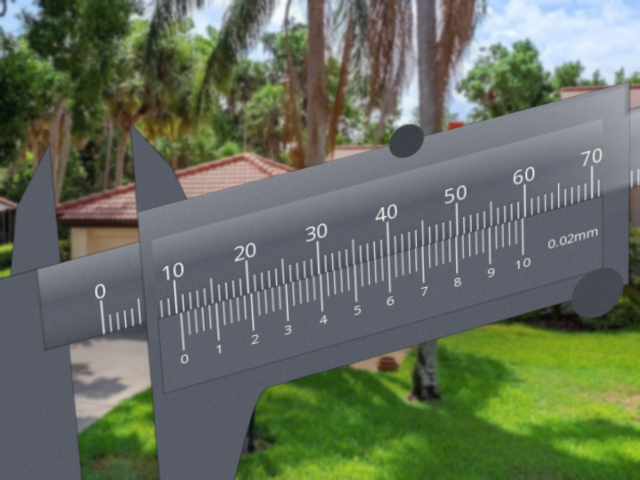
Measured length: 10.6 mm
